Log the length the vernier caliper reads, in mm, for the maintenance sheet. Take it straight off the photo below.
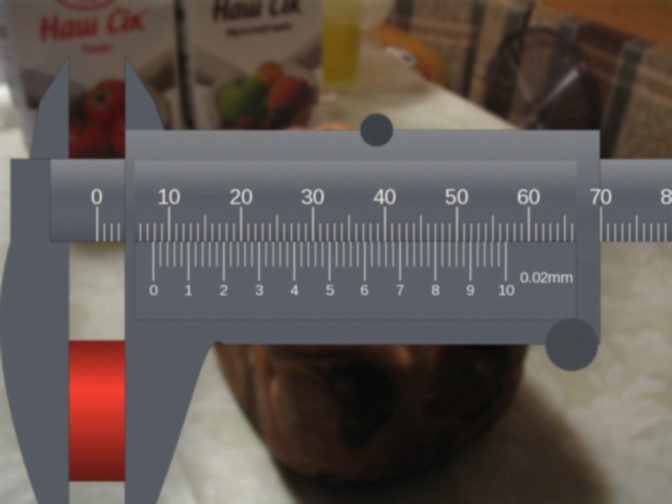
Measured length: 7.8 mm
